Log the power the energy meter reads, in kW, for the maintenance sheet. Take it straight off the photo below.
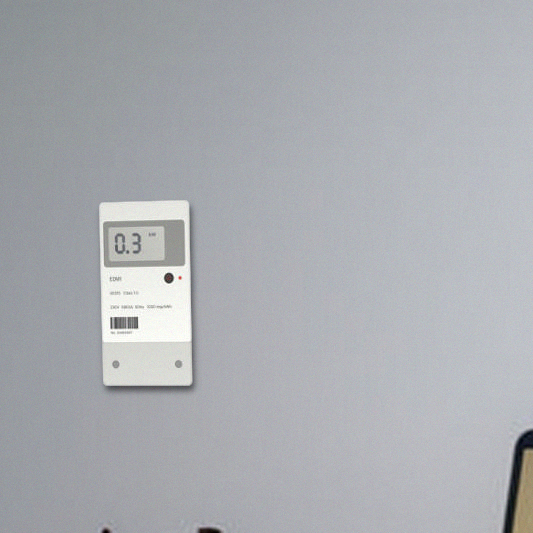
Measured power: 0.3 kW
